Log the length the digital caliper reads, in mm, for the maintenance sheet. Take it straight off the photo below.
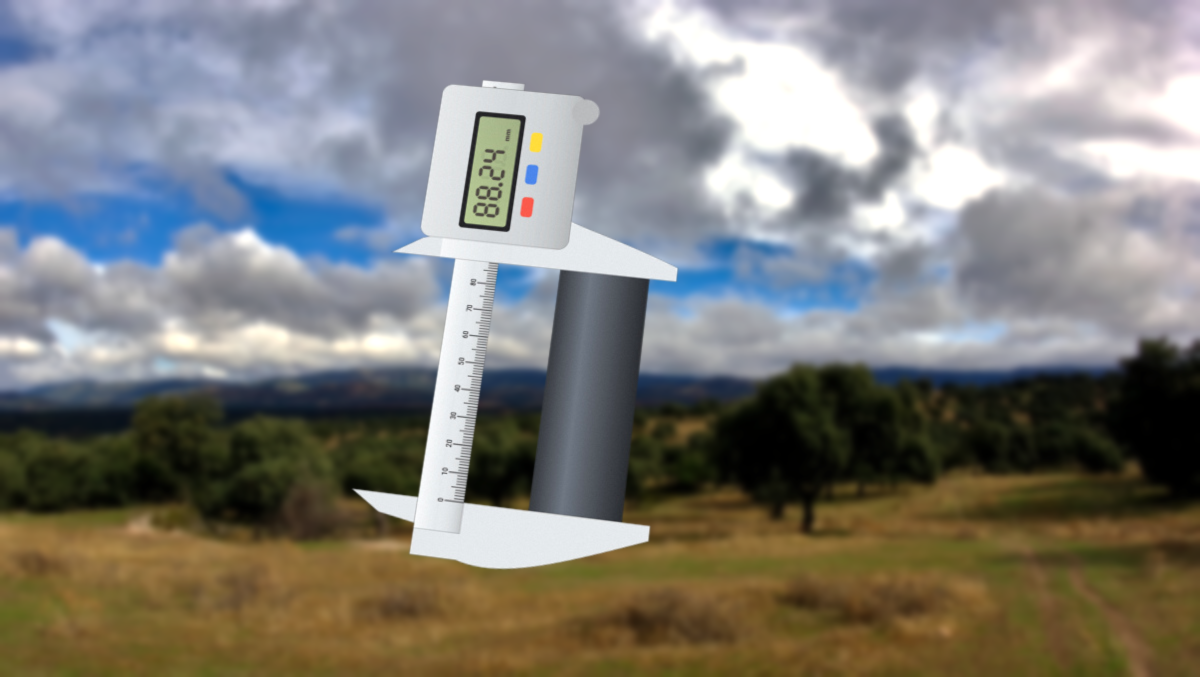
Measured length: 88.24 mm
